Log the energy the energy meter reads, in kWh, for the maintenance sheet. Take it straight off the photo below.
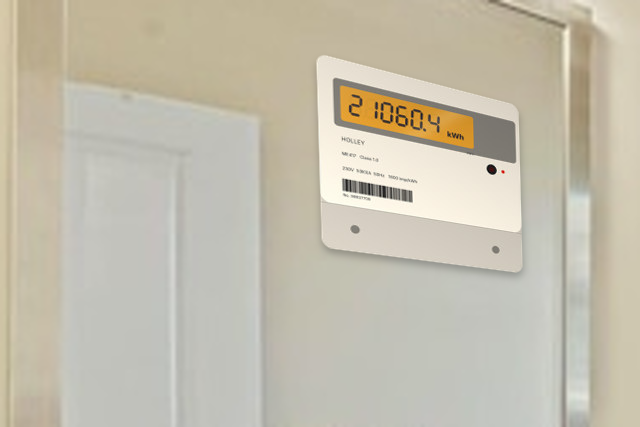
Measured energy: 21060.4 kWh
